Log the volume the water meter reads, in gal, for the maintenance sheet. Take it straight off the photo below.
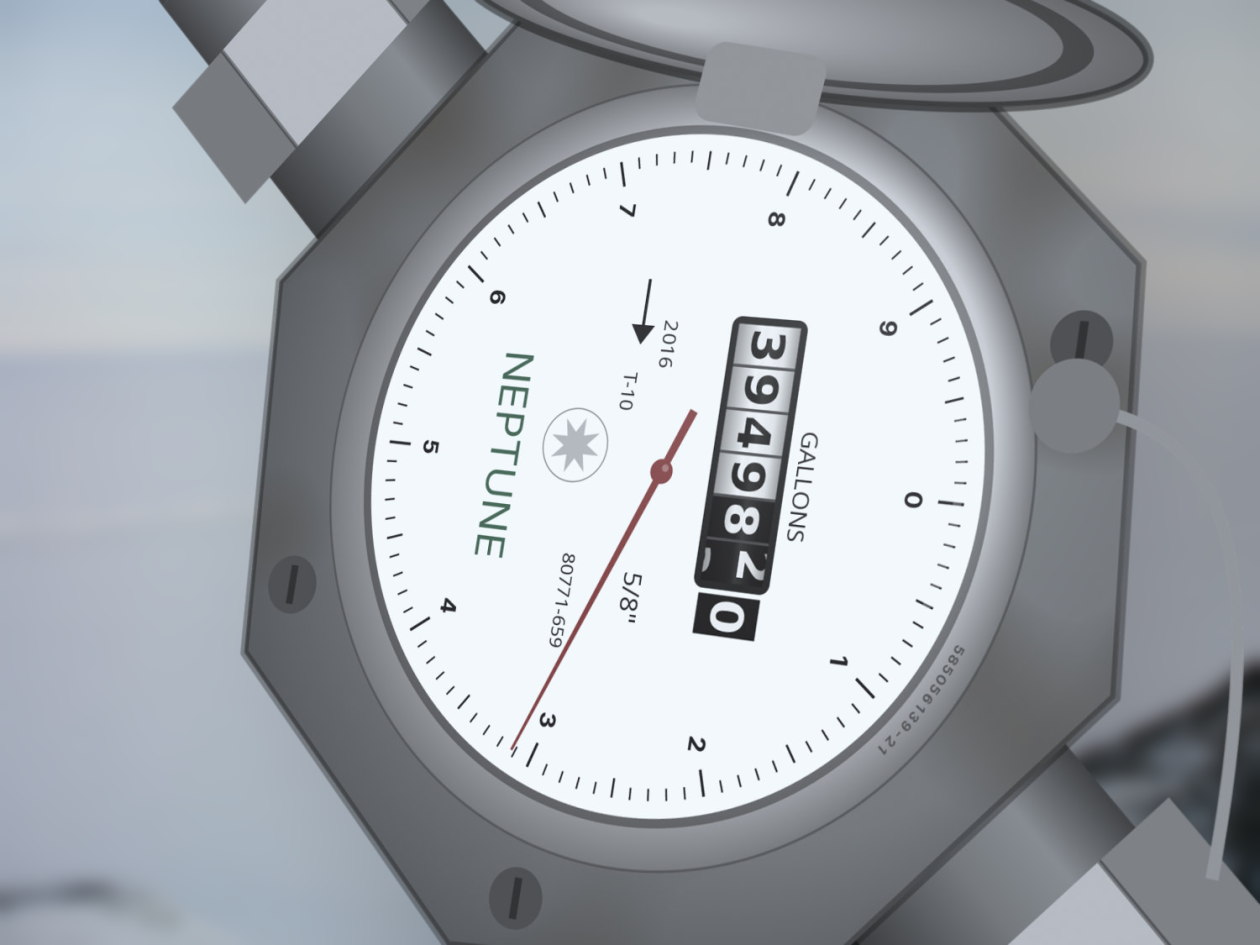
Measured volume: 3949823.1 gal
